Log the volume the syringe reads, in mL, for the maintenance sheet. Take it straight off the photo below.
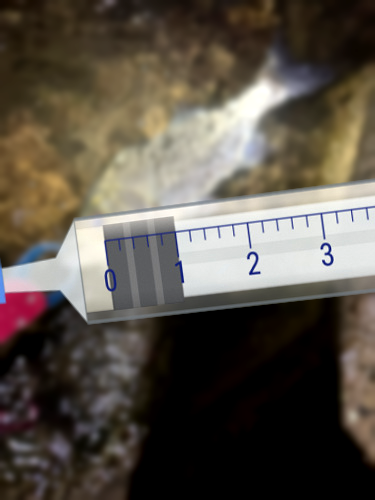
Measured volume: 0 mL
